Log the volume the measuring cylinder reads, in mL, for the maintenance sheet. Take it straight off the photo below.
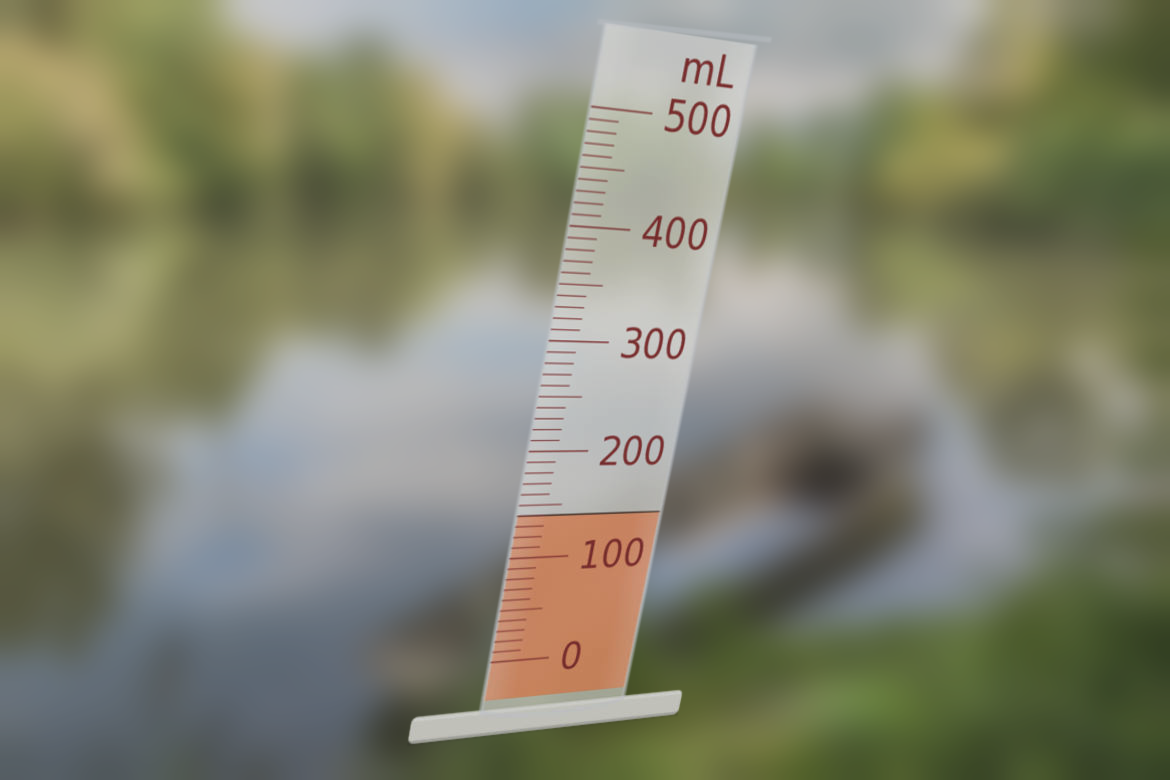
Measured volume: 140 mL
